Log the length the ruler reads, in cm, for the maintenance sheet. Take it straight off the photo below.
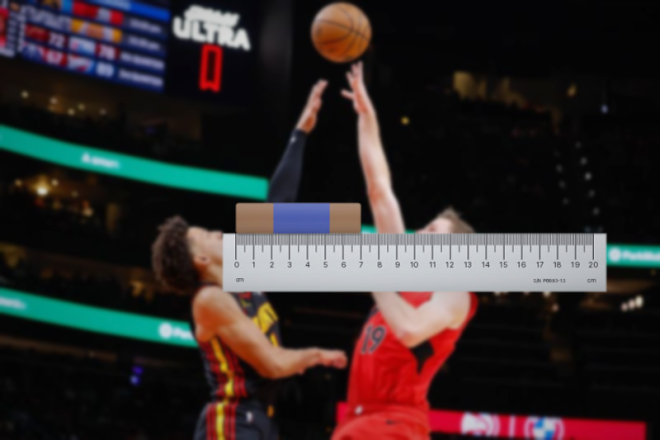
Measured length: 7 cm
